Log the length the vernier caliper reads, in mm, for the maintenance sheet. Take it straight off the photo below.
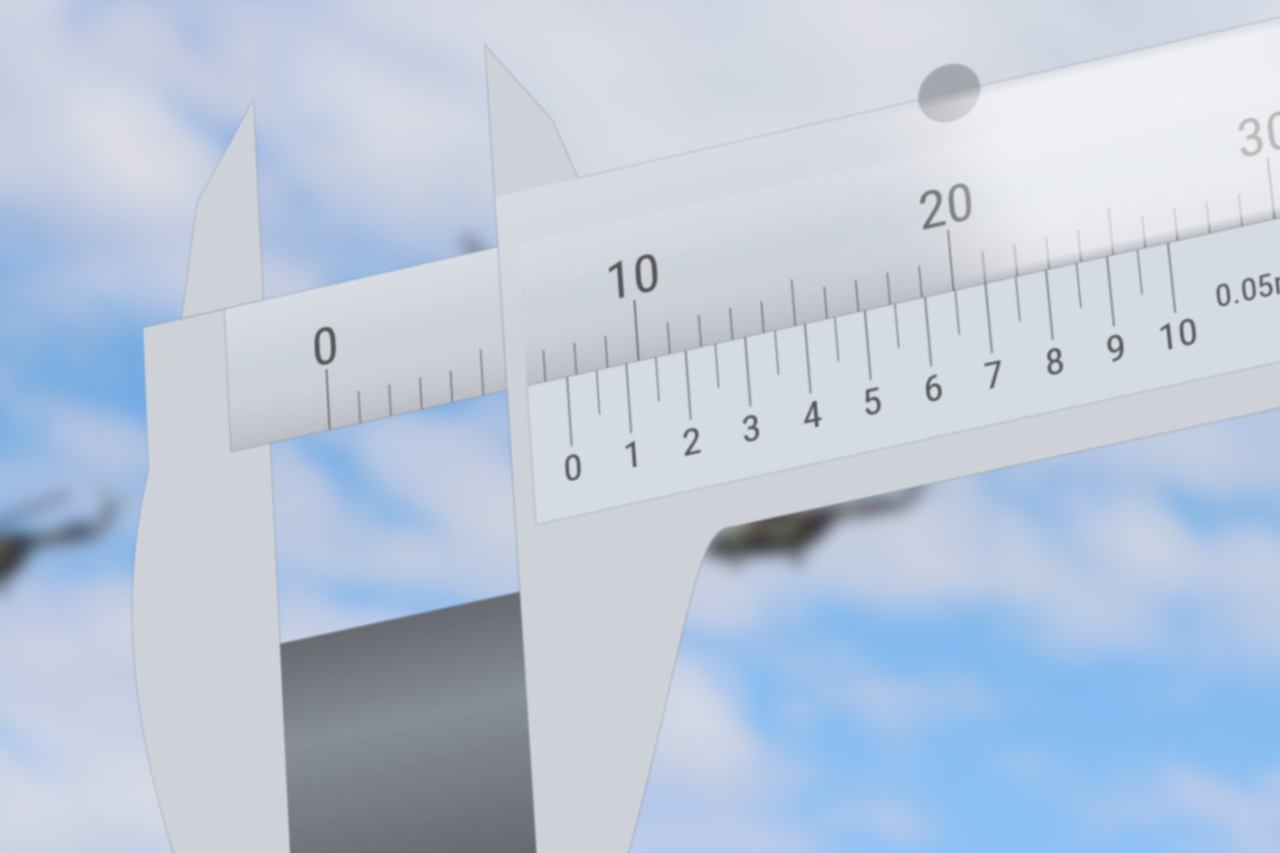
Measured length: 7.70 mm
